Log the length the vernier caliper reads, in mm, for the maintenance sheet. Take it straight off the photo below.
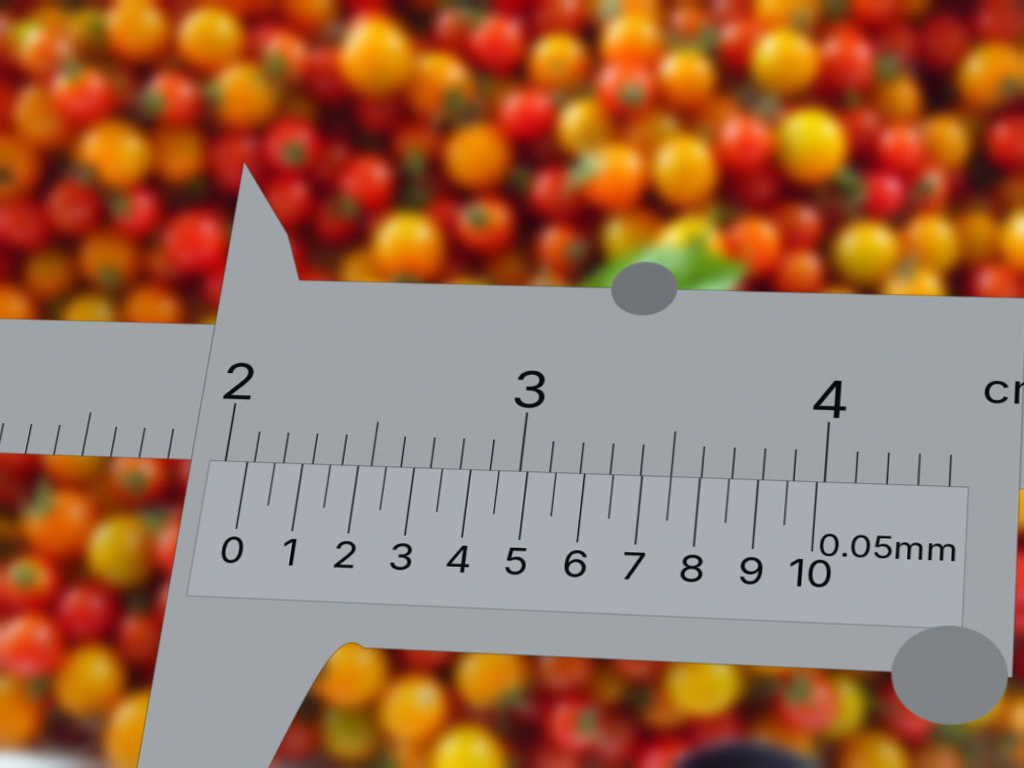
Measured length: 20.75 mm
